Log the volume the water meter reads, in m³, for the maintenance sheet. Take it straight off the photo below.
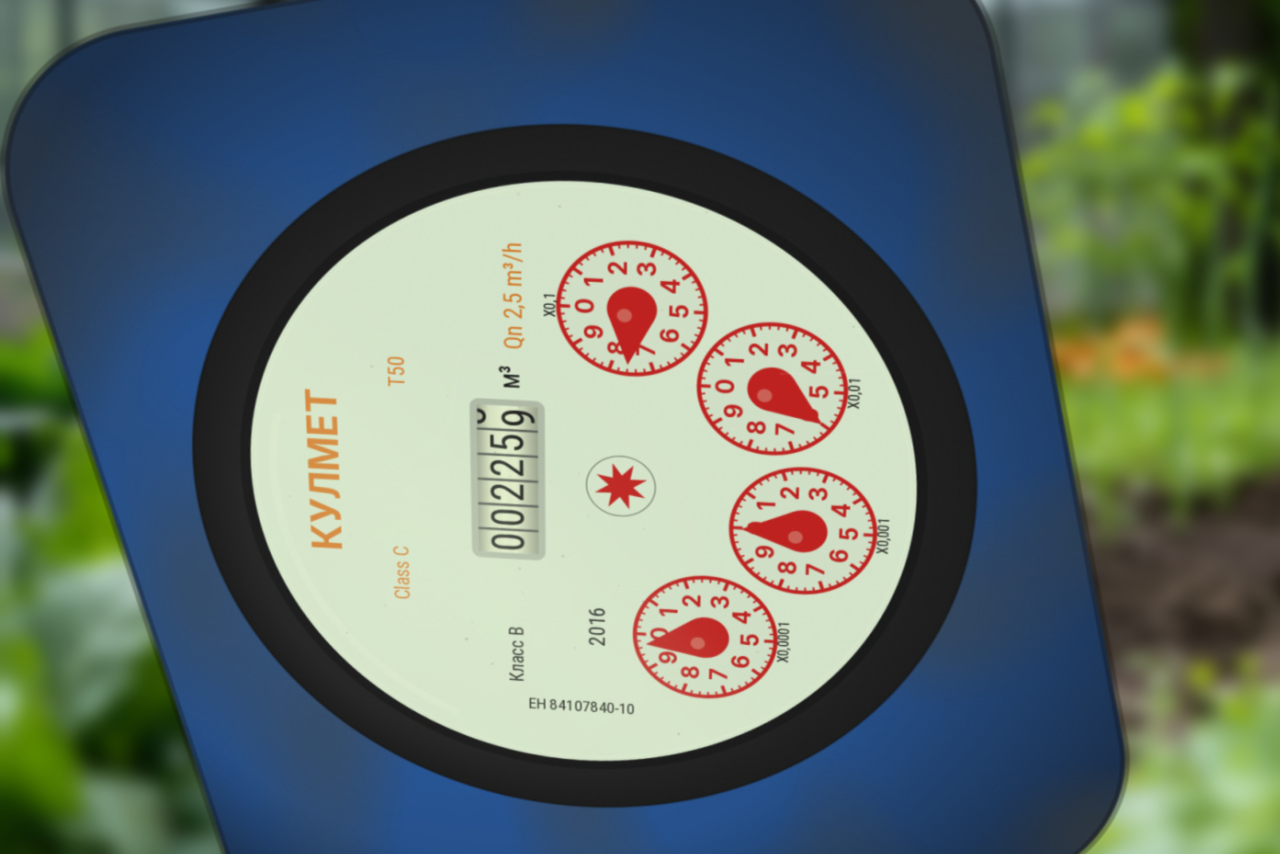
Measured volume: 2258.7599 m³
